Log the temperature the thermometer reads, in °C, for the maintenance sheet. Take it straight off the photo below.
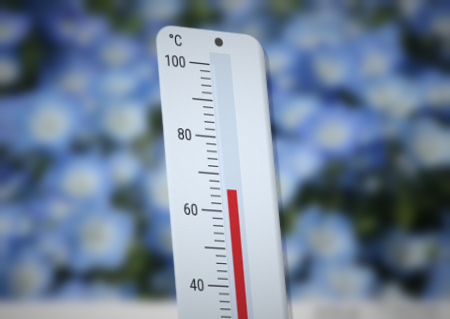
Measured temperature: 66 °C
